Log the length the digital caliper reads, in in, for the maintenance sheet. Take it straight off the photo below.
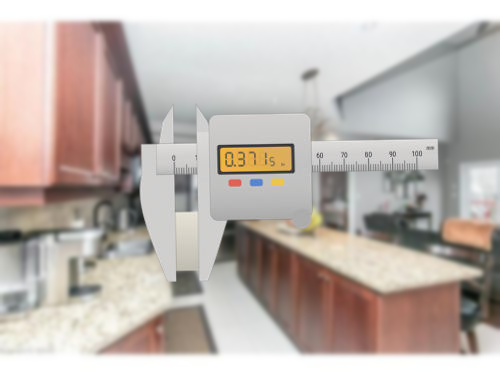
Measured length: 0.3715 in
